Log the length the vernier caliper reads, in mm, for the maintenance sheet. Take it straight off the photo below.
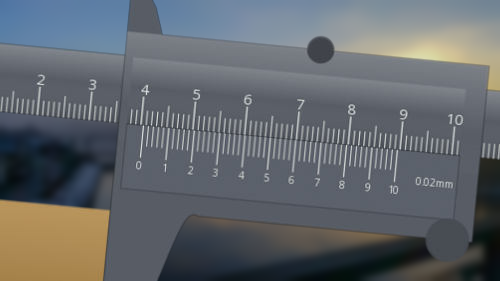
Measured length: 40.5 mm
